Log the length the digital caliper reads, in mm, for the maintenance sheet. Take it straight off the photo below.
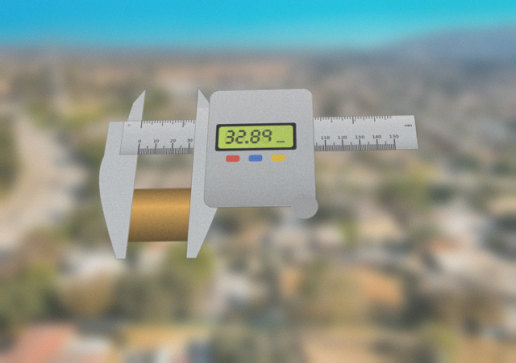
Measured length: 32.89 mm
